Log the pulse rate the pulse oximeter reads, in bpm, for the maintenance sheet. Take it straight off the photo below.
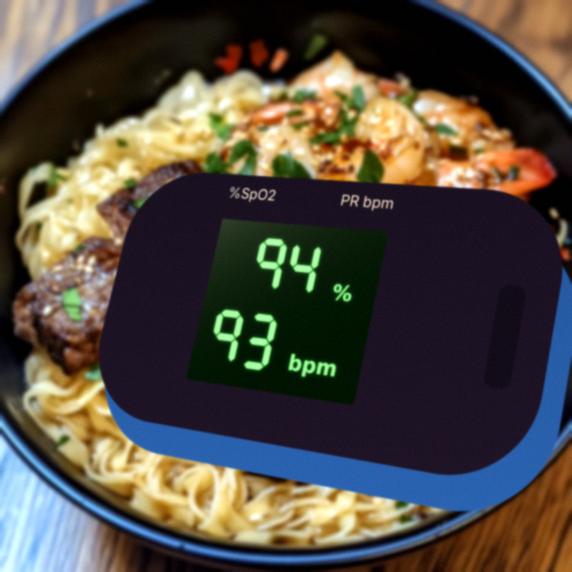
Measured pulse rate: 93 bpm
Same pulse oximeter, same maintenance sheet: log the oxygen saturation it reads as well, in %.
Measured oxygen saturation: 94 %
